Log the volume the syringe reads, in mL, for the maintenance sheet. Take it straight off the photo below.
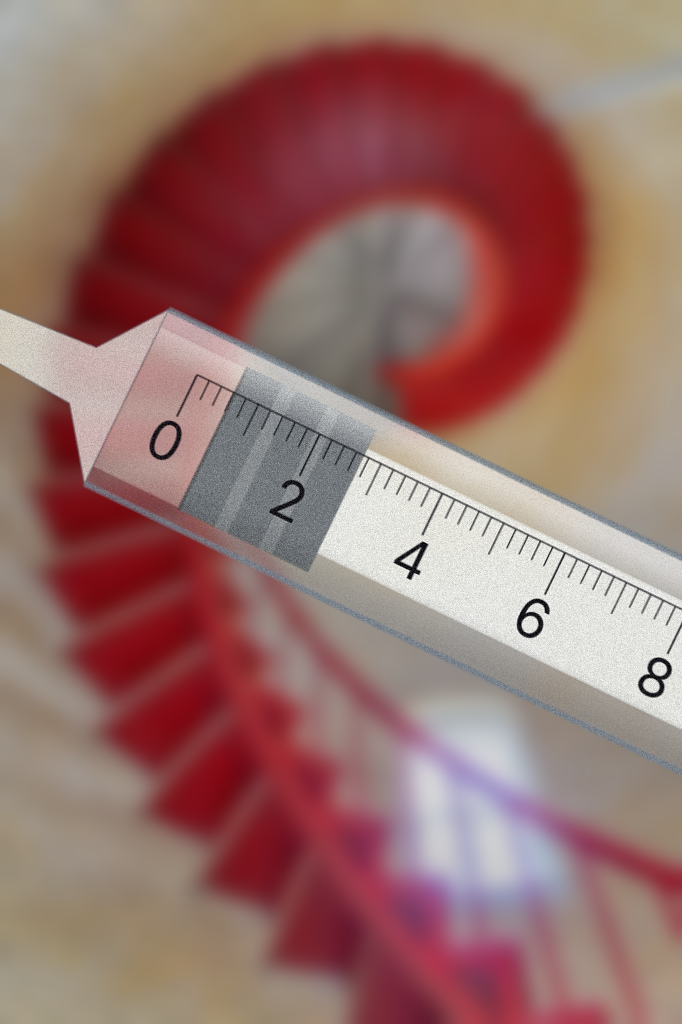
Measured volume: 0.6 mL
